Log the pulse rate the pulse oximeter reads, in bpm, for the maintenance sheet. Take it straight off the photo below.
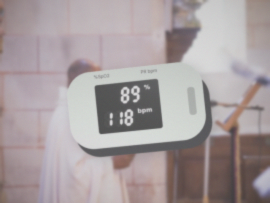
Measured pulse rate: 118 bpm
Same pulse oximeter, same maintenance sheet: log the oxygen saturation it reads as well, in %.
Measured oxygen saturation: 89 %
